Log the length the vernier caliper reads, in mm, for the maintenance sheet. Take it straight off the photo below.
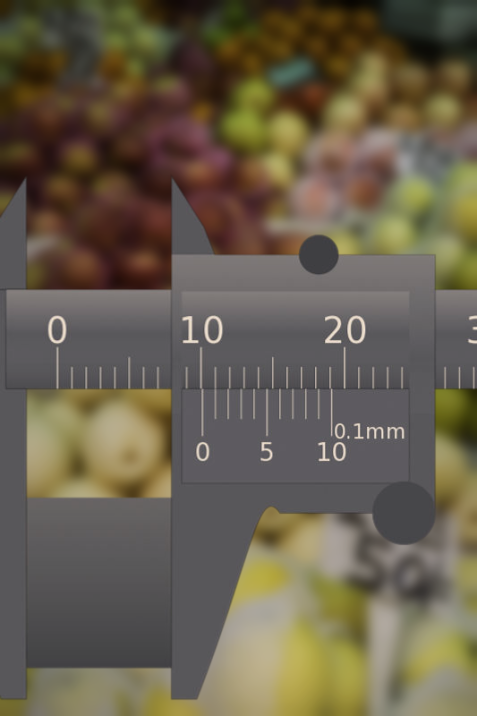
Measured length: 10.1 mm
